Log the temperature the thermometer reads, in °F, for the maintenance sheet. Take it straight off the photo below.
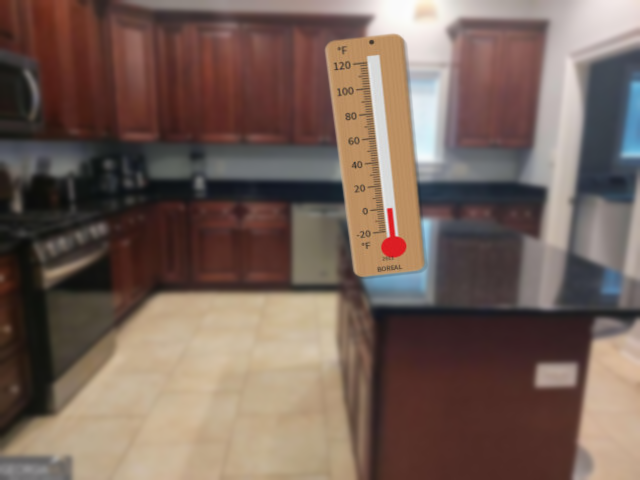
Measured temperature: 0 °F
